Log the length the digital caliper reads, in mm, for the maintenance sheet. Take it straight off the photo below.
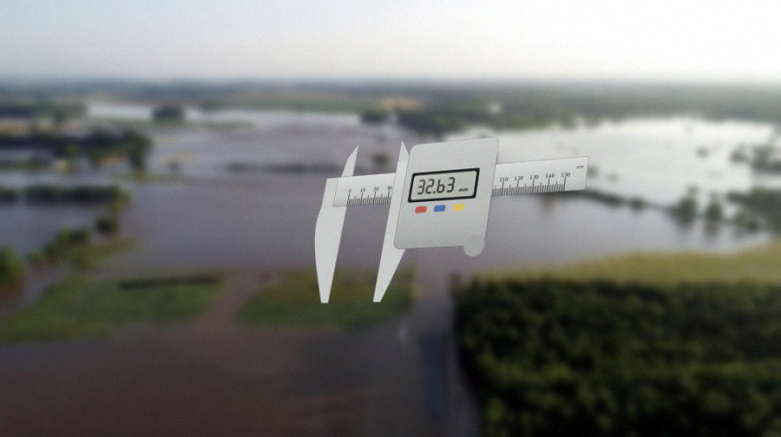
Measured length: 32.63 mm
